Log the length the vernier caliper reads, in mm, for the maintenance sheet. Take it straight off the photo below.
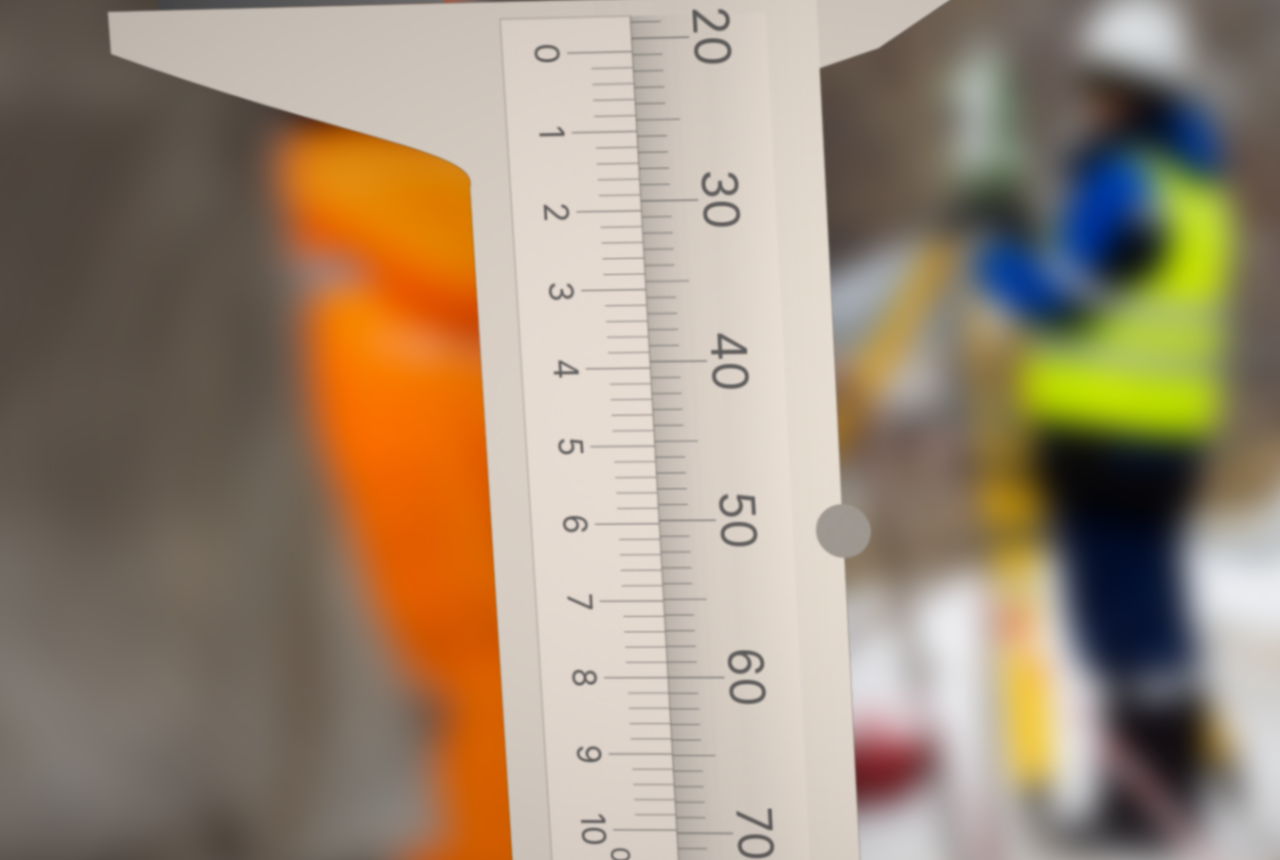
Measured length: 20.8 mm
